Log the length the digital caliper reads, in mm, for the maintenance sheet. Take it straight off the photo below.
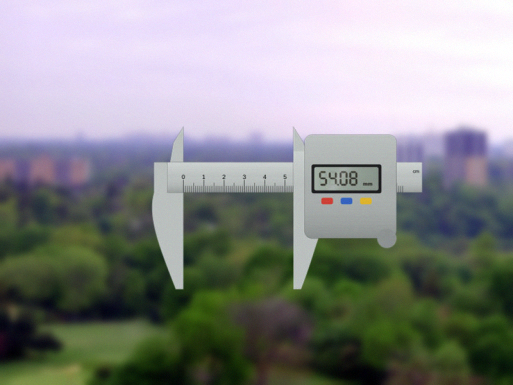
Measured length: 54.08 mm
